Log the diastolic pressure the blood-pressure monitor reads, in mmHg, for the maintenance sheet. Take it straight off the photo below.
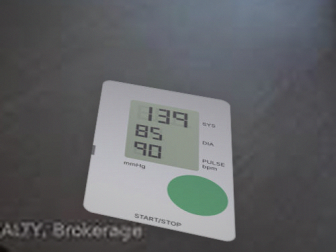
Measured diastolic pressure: 85 mmHg
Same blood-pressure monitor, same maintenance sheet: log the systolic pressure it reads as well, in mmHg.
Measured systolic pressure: 139 mmHg
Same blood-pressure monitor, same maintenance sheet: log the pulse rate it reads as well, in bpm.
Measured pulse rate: 90 bpm
